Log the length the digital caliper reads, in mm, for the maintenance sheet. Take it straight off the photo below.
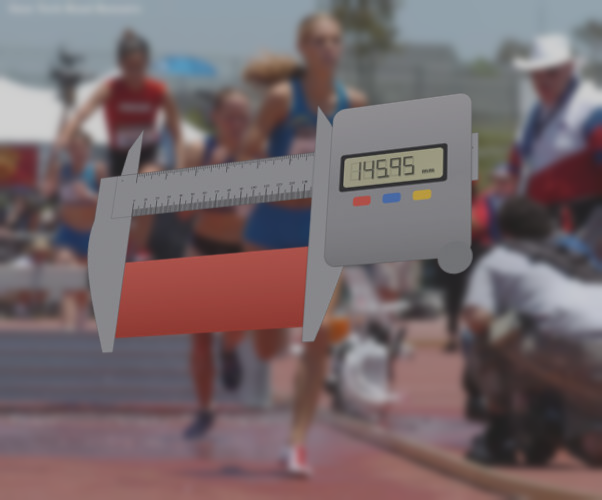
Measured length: 145.95 mm
